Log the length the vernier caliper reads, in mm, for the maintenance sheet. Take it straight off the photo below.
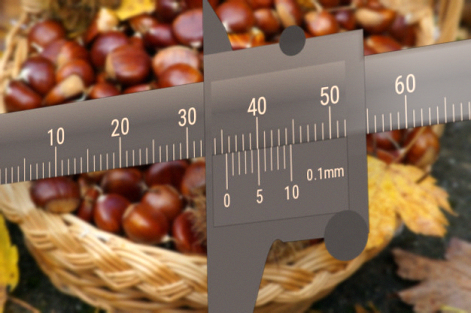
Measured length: 35.6 mm
